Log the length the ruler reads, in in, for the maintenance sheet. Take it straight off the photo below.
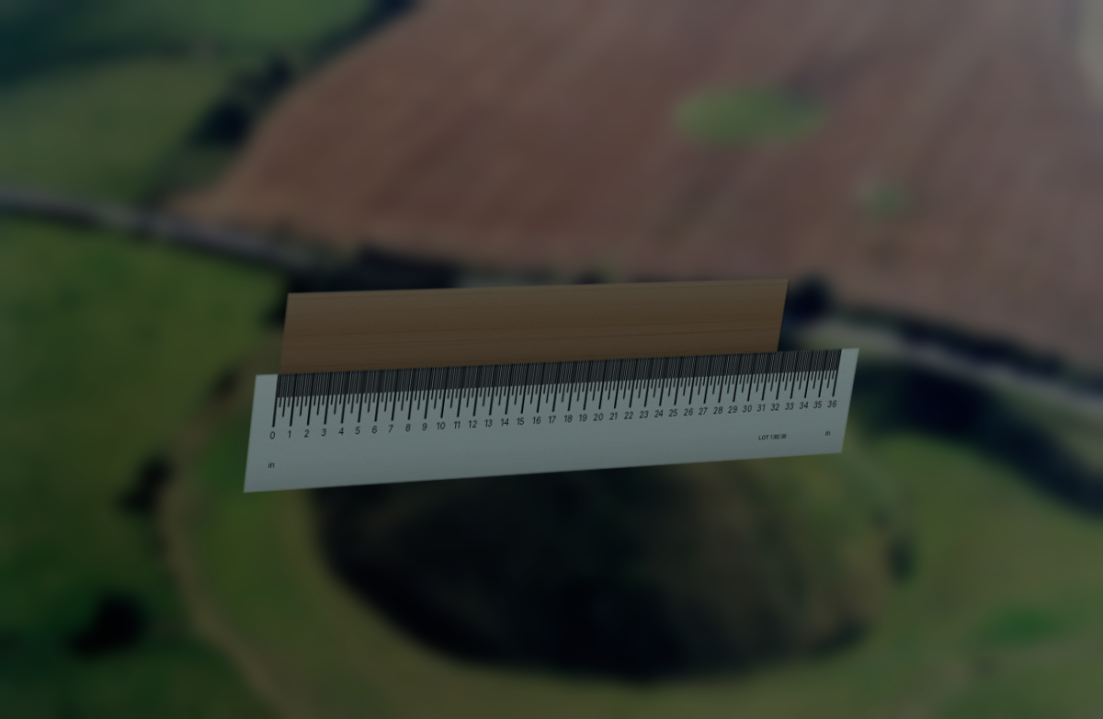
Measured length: 31.5 in
